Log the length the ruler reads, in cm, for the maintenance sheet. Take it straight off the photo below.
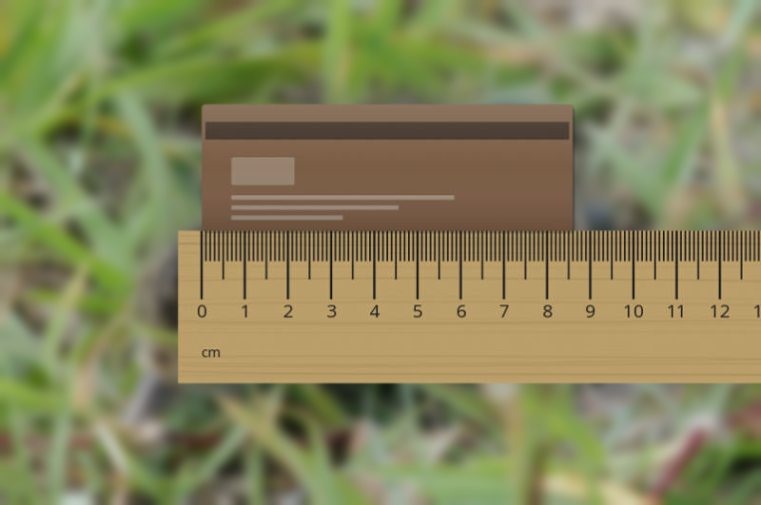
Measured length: 8.6 cm
